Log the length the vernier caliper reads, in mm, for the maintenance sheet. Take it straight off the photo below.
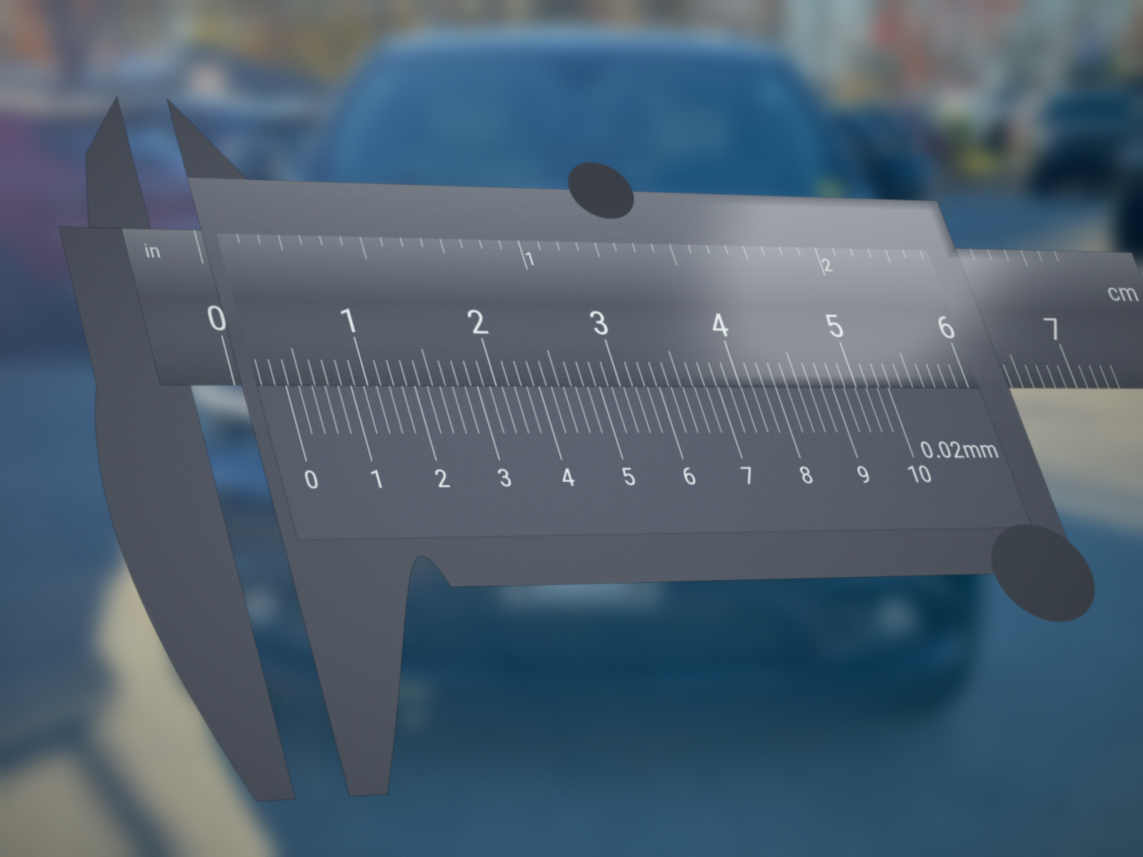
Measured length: 3.8 mm
